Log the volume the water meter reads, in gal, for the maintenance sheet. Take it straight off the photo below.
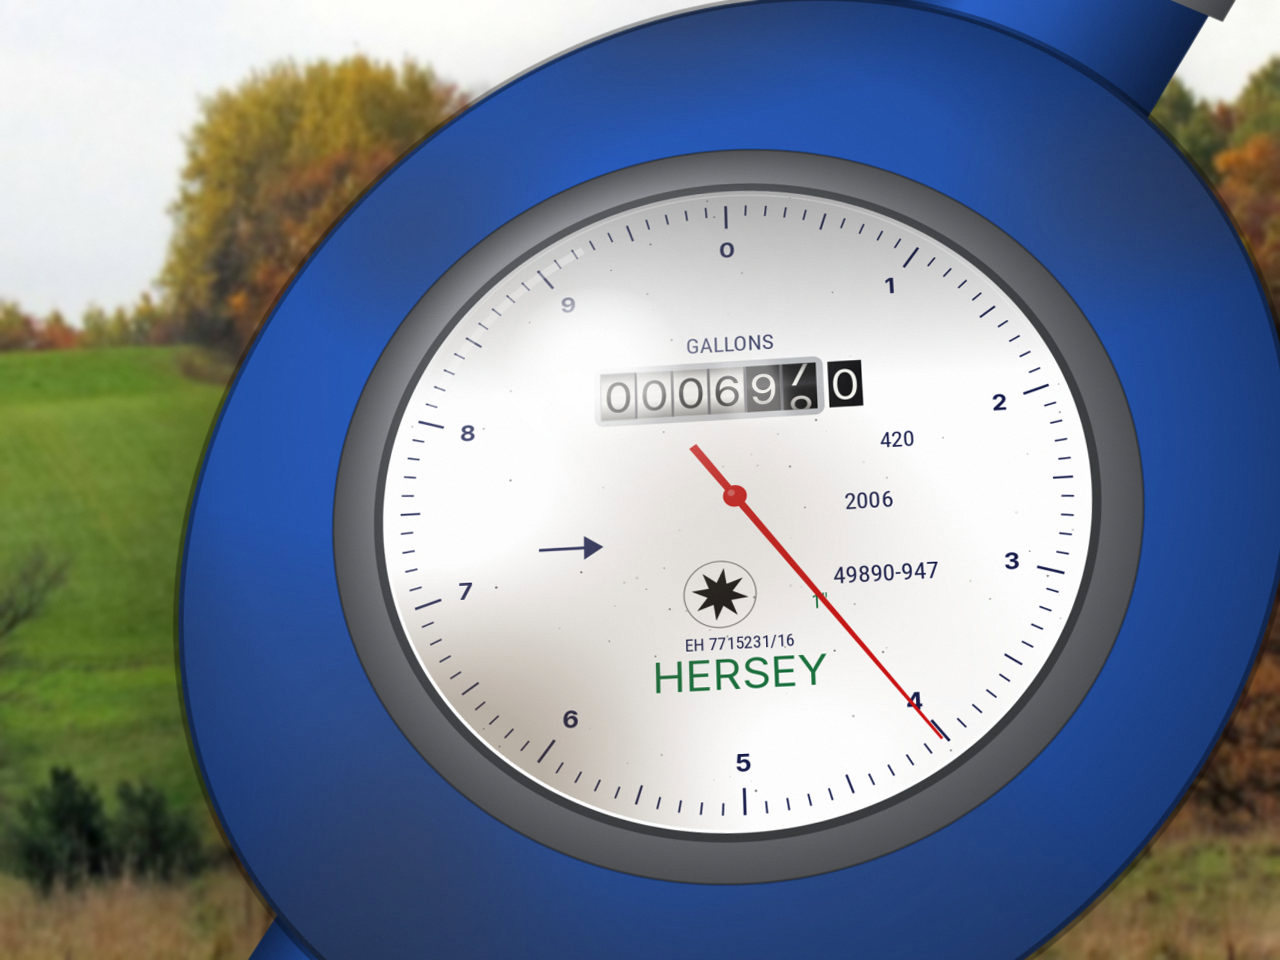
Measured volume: 6974.0 gal
